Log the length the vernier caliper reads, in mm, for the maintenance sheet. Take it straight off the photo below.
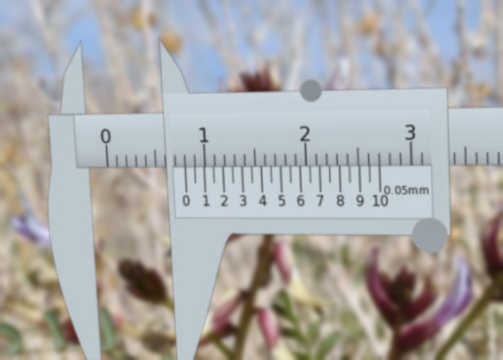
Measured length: 8.0 mm
